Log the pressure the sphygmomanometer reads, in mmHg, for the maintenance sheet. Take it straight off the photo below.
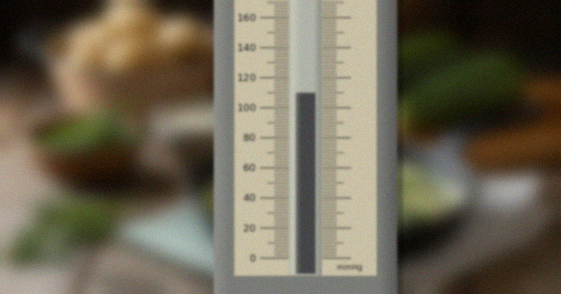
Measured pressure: 110 mmHg
